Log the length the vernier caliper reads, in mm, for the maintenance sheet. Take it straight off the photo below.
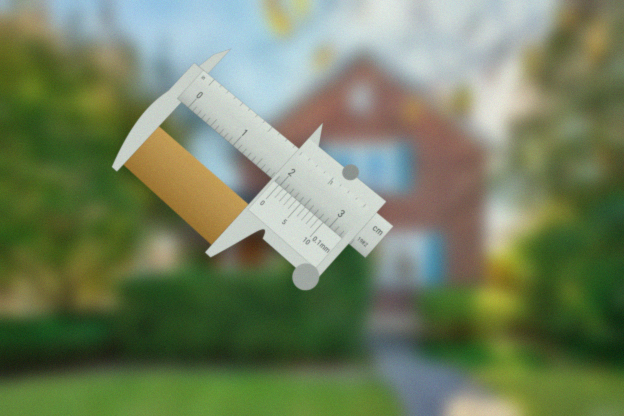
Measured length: 19.8 mm
